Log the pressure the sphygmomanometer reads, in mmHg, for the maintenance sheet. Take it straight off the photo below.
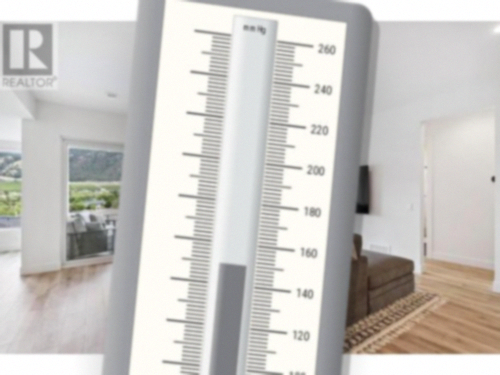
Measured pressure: 150 mmHg
